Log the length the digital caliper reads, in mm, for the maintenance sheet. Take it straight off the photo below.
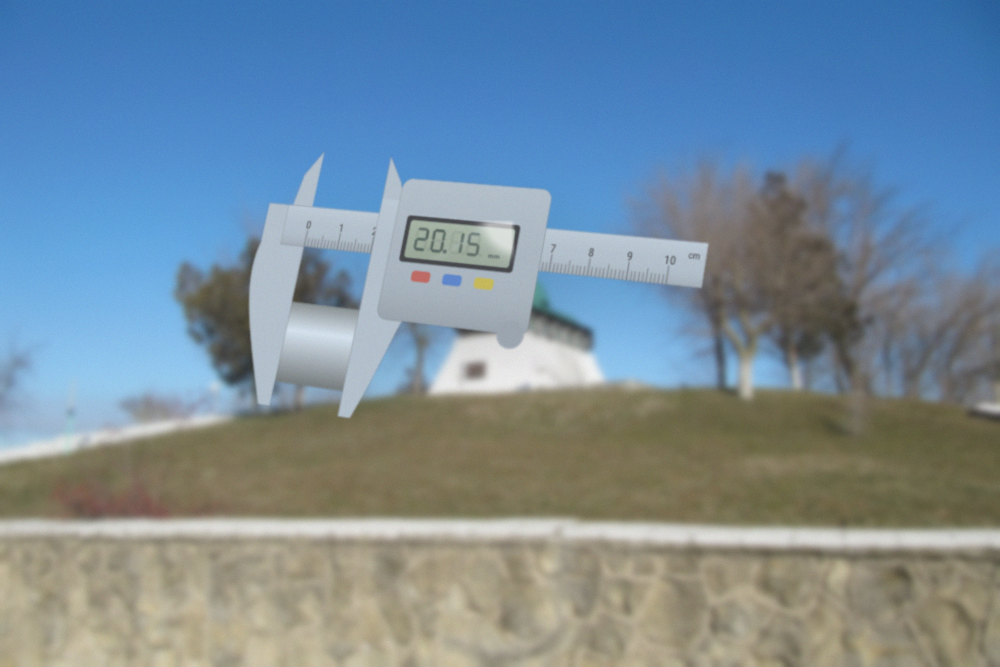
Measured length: 20.15 mm
